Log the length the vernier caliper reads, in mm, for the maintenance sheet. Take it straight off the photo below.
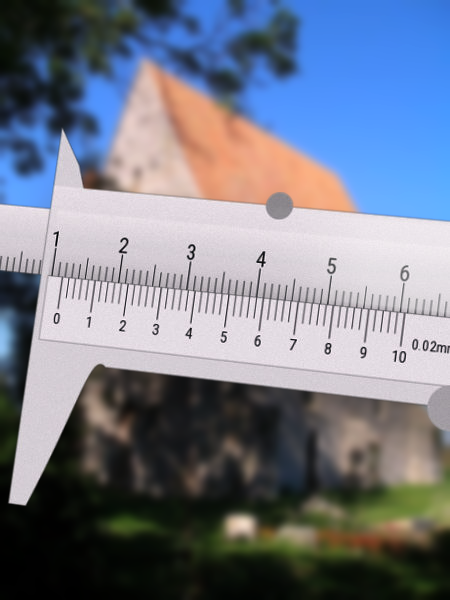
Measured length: 11.6 mm
